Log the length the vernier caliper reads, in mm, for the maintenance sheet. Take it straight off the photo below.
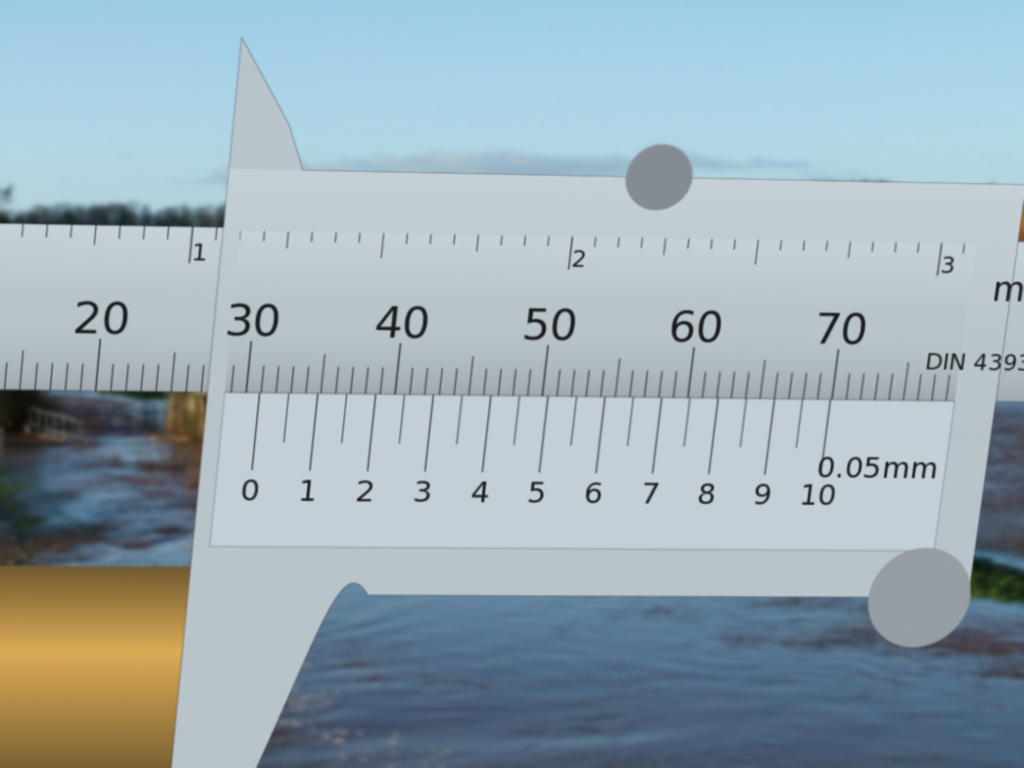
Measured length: 30.9 mm
